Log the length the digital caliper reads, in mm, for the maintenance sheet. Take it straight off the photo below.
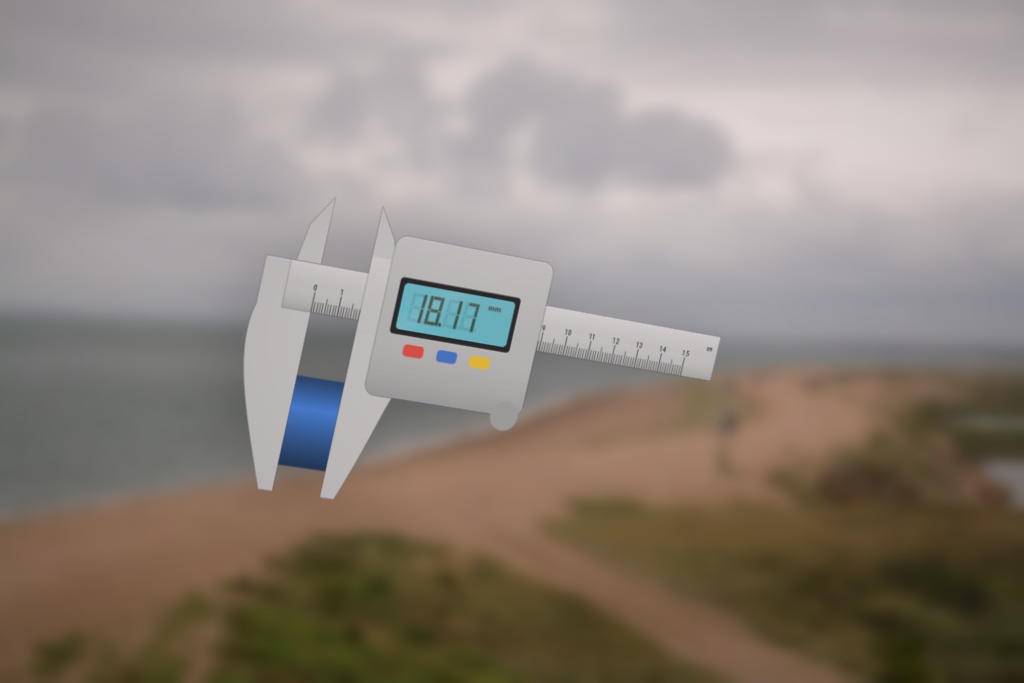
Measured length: 18.17 mm
